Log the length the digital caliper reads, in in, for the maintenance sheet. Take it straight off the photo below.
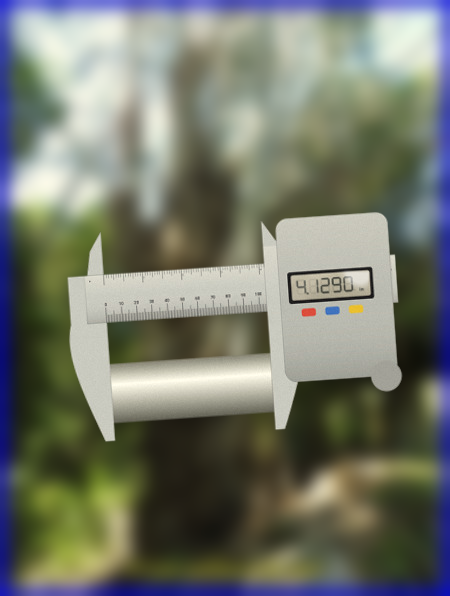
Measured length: 4.1290 in
